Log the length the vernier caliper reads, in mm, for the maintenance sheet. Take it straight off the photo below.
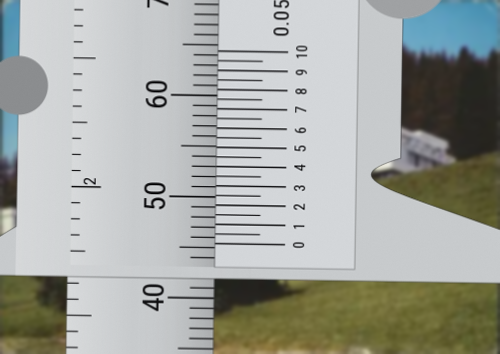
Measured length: 45.4 mm
